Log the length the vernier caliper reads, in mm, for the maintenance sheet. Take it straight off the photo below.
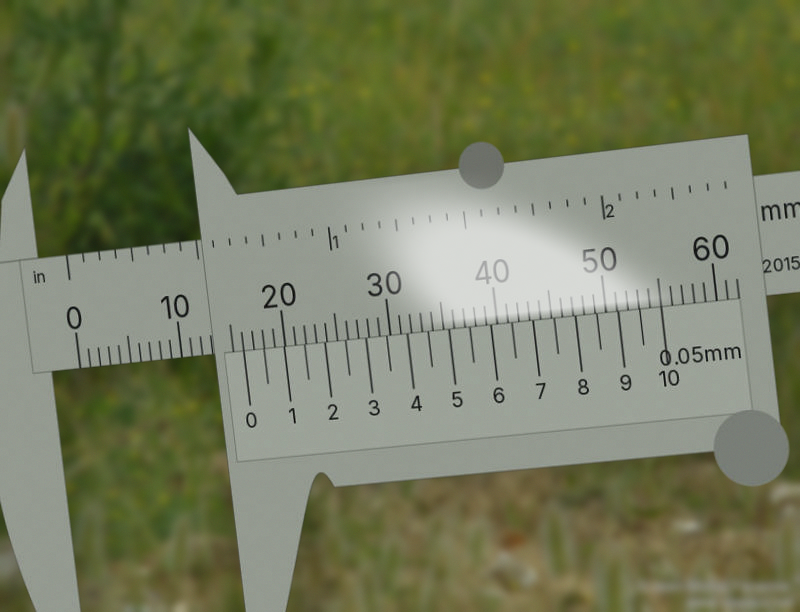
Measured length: 16.0 mm
